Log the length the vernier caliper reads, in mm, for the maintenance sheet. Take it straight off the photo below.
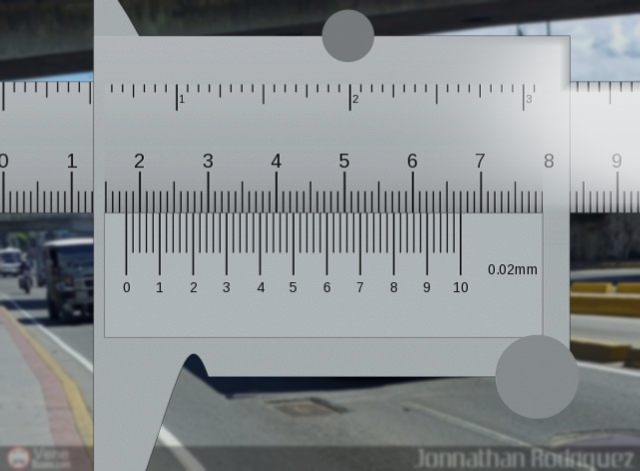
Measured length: 18.0 mm
